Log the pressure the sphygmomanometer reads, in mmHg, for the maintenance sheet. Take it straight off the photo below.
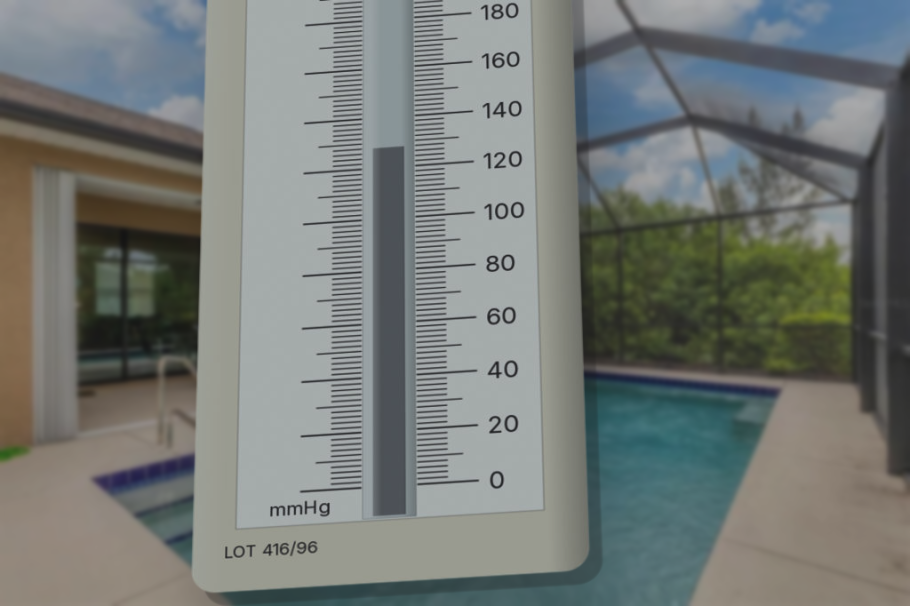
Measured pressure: 128 mmHg
